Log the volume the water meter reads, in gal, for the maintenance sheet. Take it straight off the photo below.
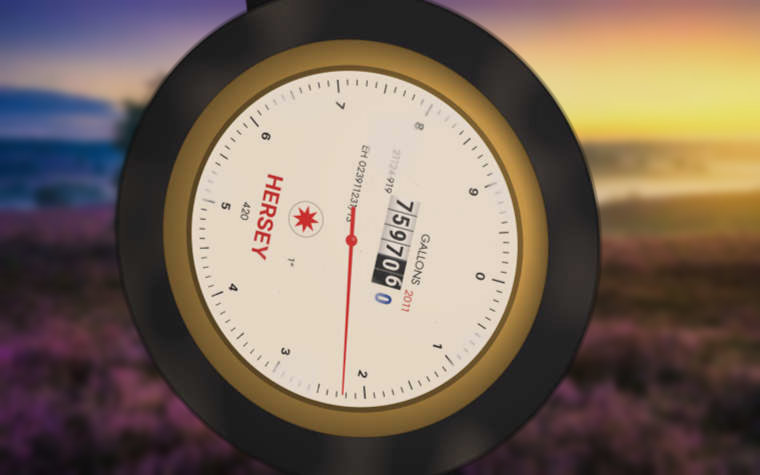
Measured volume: 7597062.2 gal
